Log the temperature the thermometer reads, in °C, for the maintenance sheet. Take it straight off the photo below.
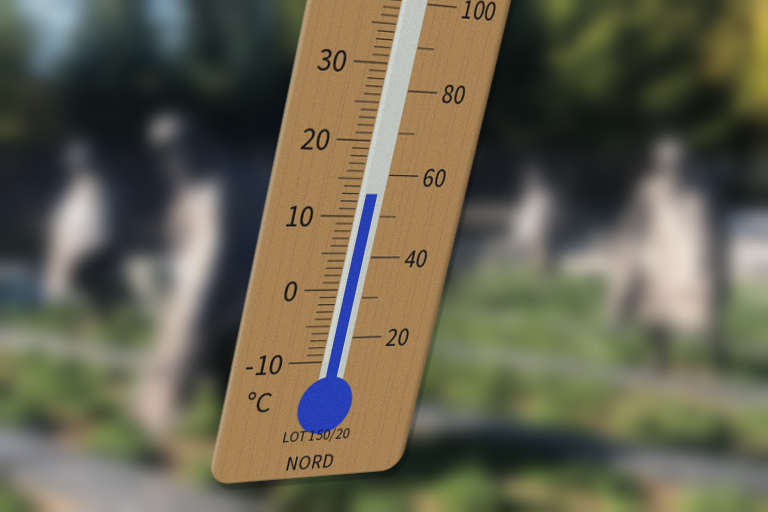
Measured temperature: 13 °C
